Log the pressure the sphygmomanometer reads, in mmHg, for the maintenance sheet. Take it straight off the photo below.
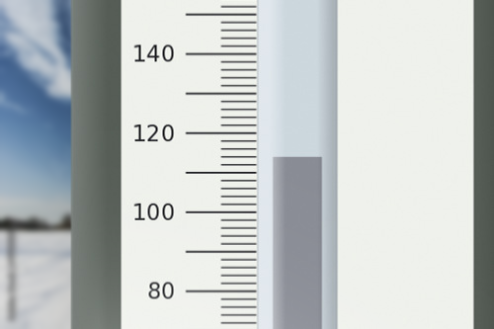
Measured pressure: 114 mmHg
